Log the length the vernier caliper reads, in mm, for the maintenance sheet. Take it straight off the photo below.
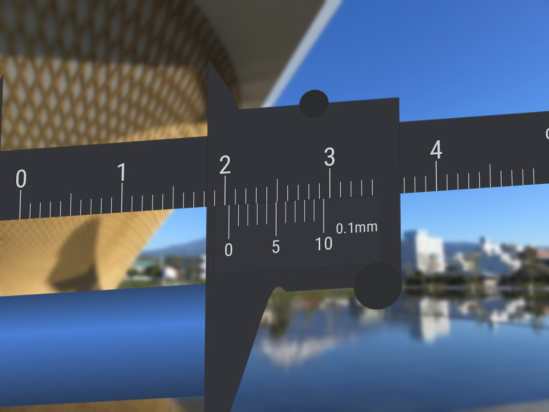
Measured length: 20.4 mm
